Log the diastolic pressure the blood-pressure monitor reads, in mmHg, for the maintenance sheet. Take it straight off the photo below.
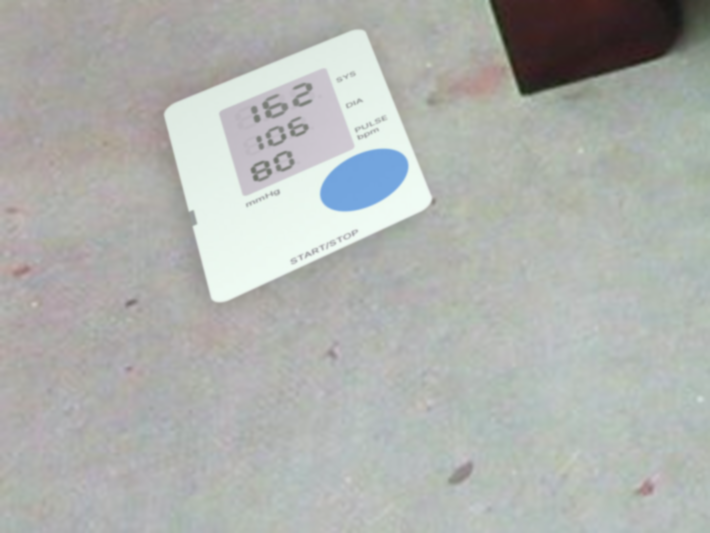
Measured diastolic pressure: 106 mmHg
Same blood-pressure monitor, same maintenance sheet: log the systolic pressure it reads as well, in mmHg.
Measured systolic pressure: 162 mmHg
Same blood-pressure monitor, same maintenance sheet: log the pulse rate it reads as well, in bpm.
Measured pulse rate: 80 bpm
